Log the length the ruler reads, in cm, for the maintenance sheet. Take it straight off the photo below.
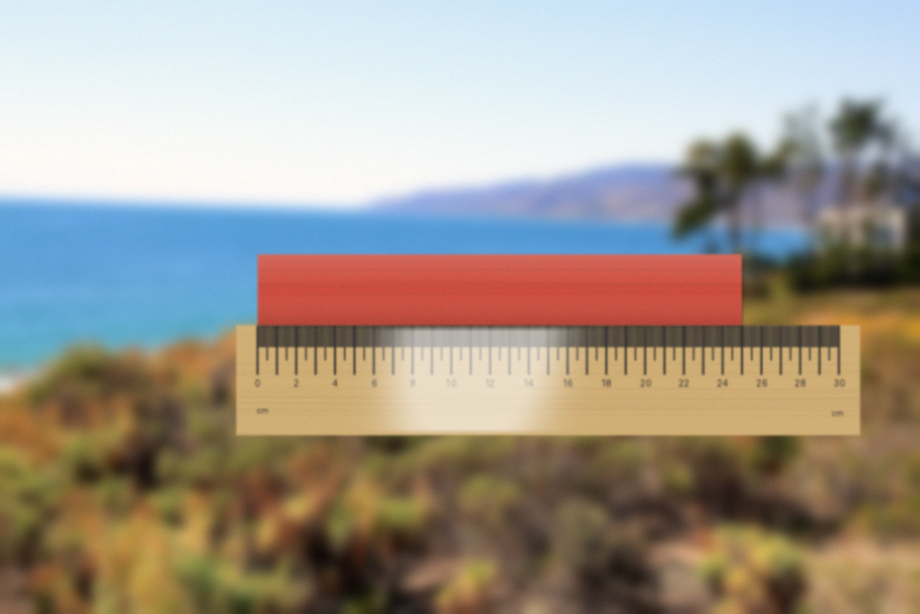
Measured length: 25 cm
